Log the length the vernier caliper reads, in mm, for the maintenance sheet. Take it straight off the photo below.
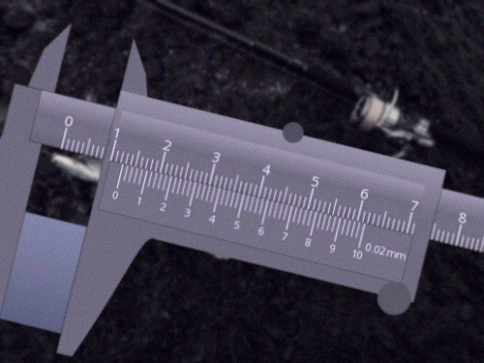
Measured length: 12.5 mm
